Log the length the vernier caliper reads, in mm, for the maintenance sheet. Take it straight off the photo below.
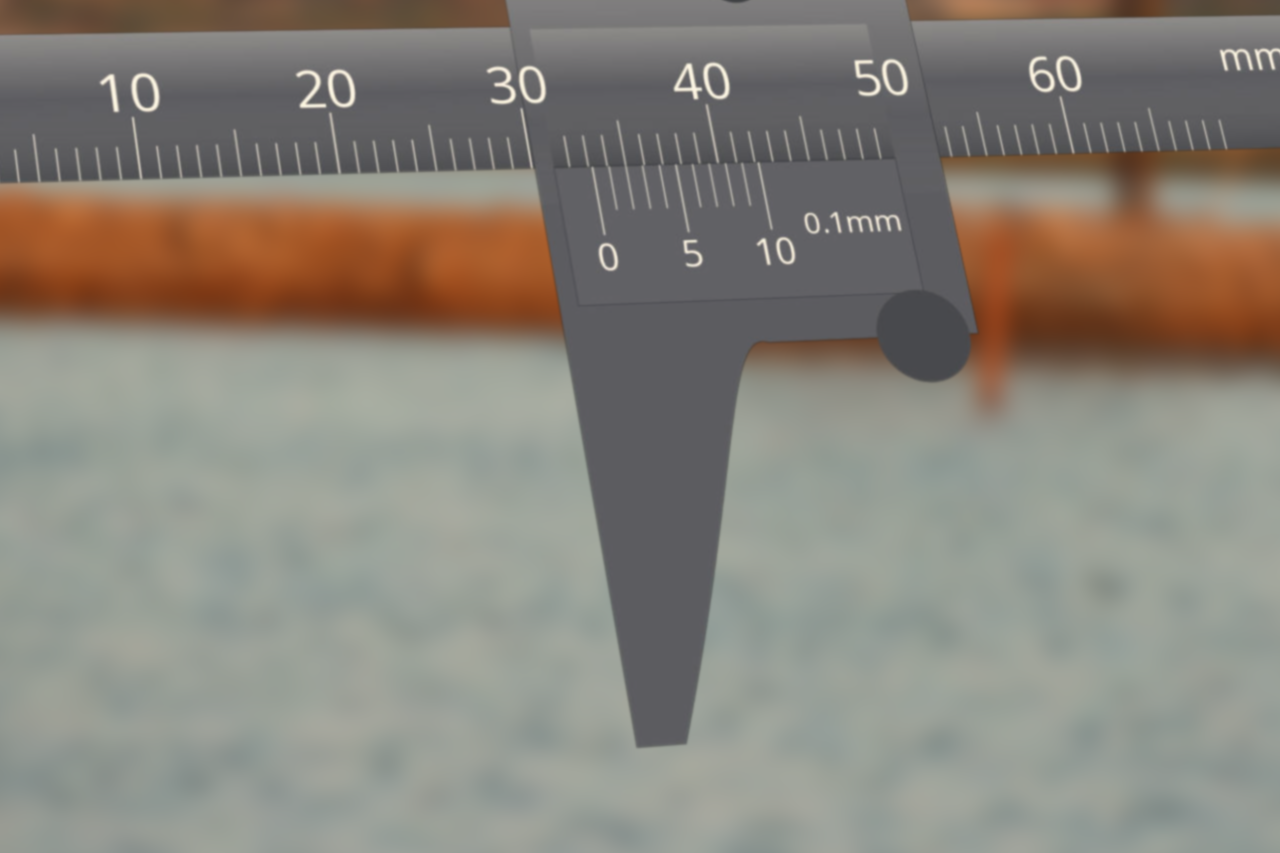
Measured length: 33.2 mm
